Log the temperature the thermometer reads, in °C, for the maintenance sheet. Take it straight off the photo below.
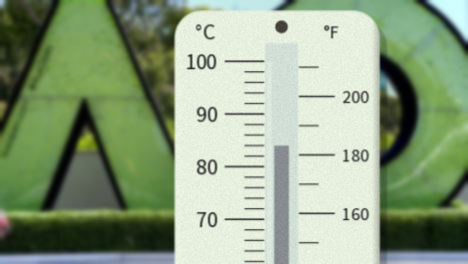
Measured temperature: 84 °C
